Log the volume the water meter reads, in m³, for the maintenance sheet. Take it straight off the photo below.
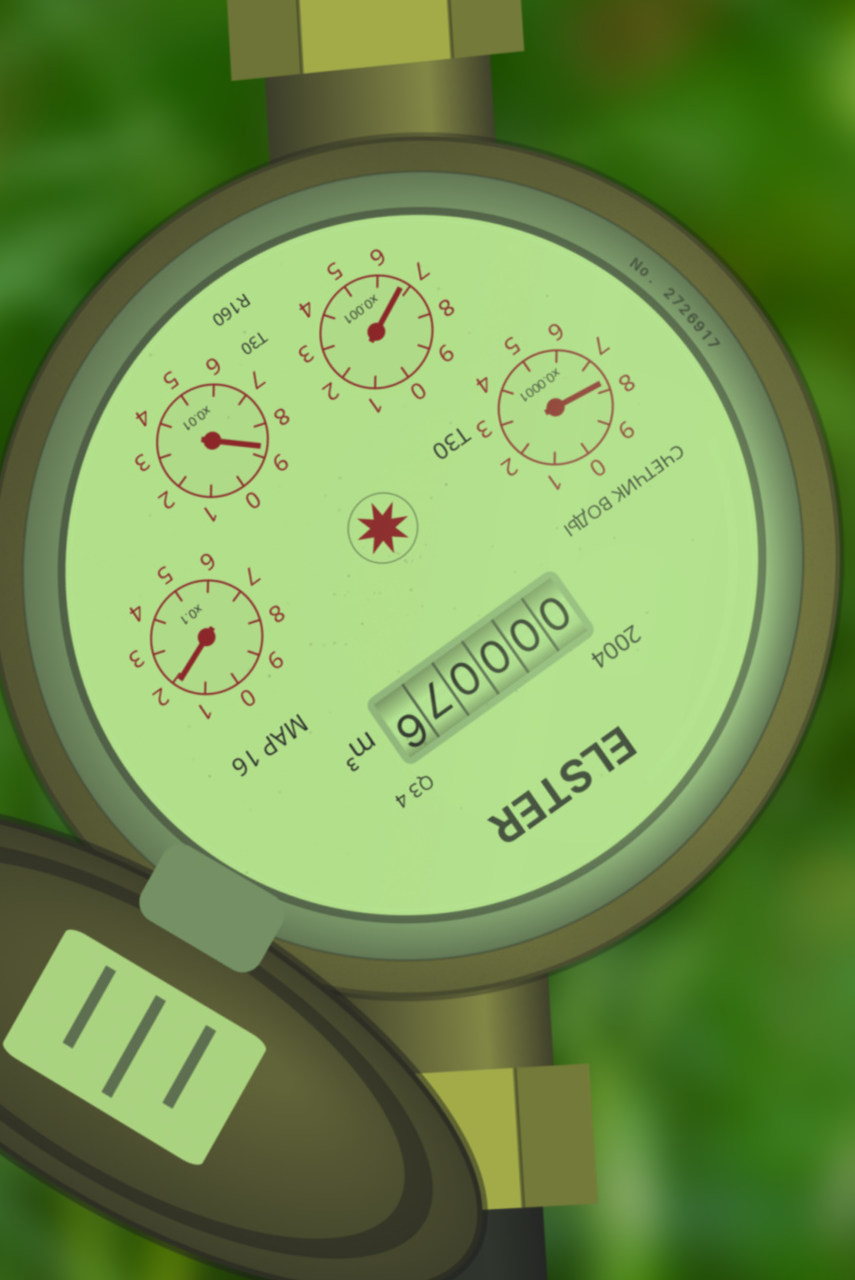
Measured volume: 76.1867 m³
